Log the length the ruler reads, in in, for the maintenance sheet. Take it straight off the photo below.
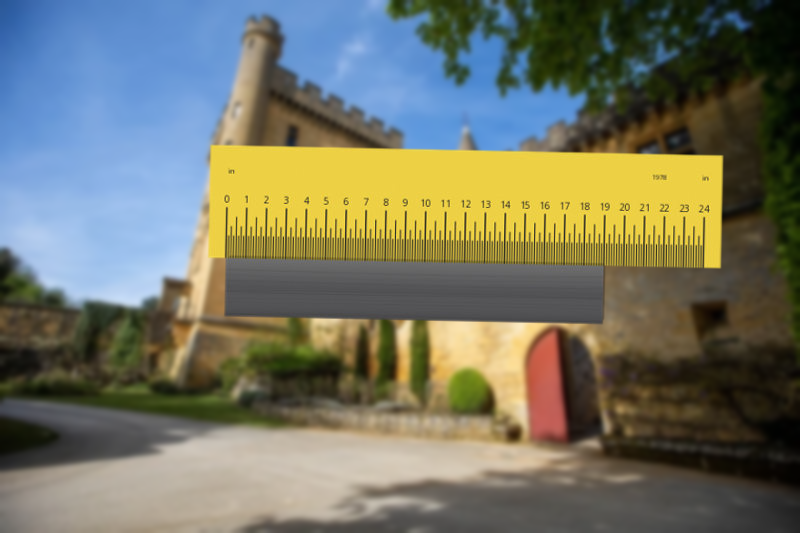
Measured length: 19 in
